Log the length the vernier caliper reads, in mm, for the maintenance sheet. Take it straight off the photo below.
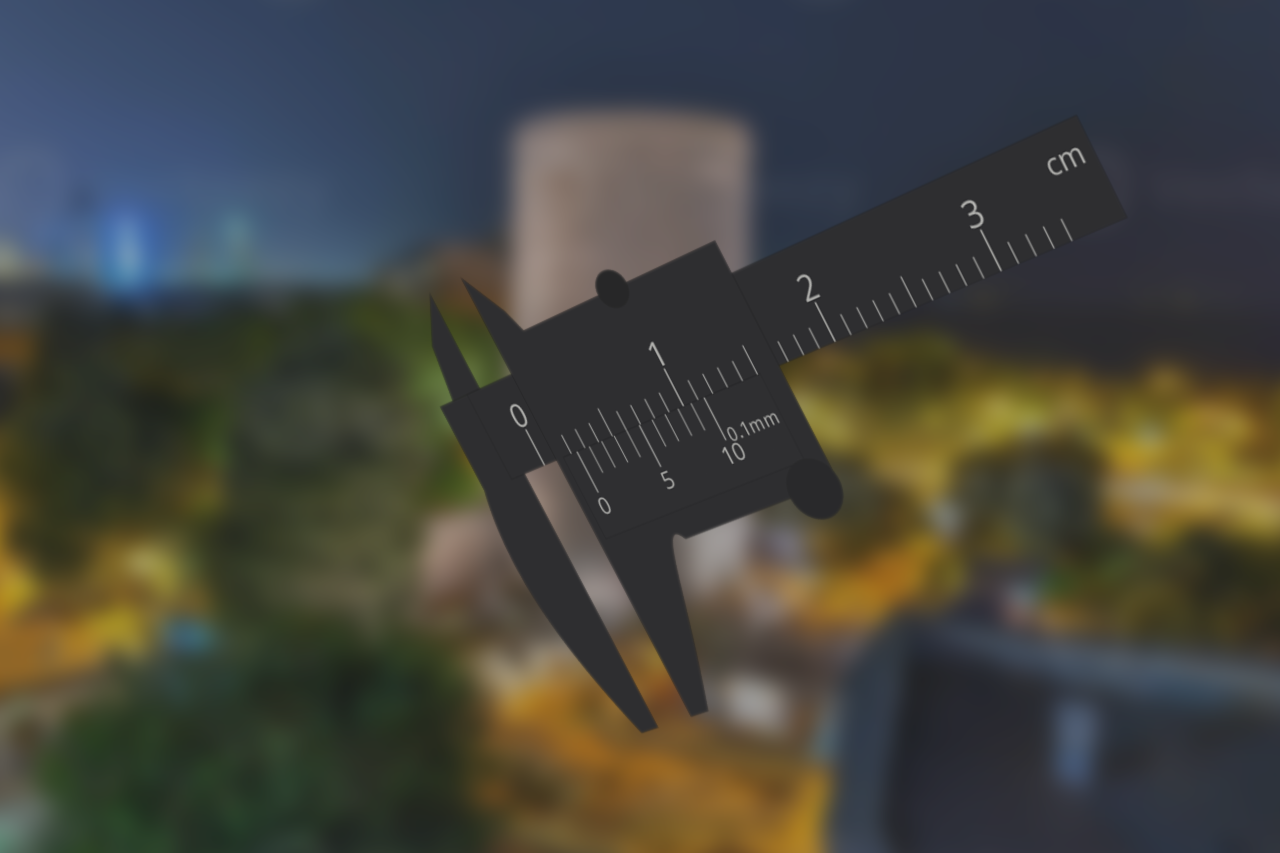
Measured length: 2.4 mm
